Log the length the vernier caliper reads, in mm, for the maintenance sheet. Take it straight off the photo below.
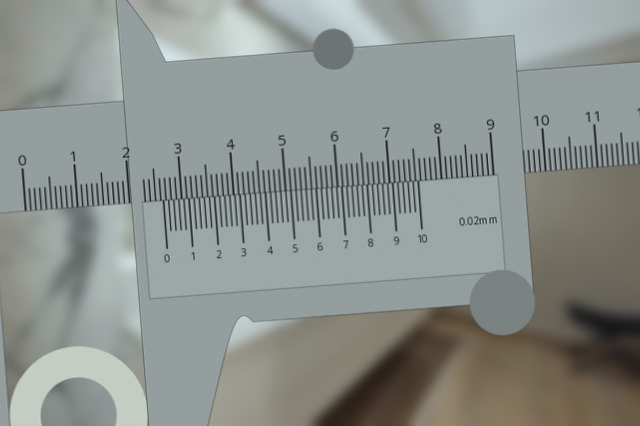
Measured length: 26.5 mm
